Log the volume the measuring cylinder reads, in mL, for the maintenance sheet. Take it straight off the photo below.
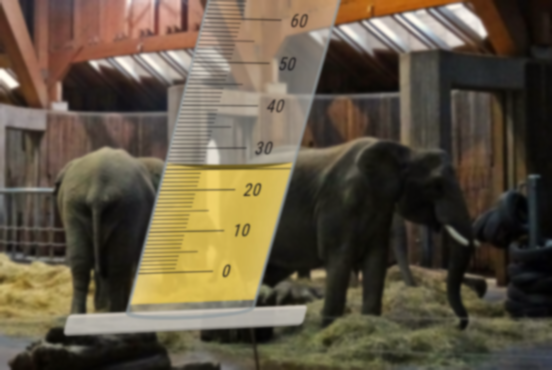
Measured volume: 25 mL
